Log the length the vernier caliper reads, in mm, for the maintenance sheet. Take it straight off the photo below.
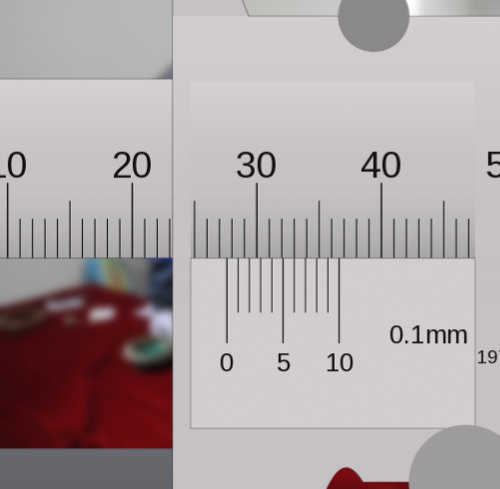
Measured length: 27.6 mm
